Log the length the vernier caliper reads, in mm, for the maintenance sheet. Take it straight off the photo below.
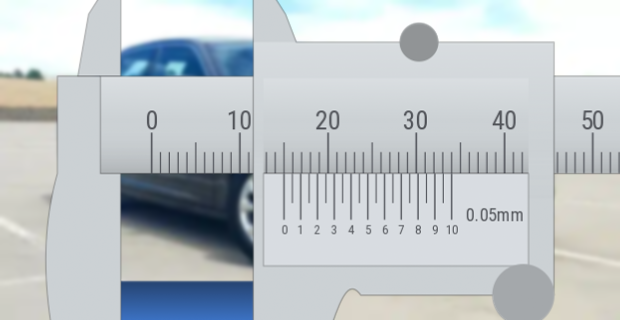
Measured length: 15.0 mm
